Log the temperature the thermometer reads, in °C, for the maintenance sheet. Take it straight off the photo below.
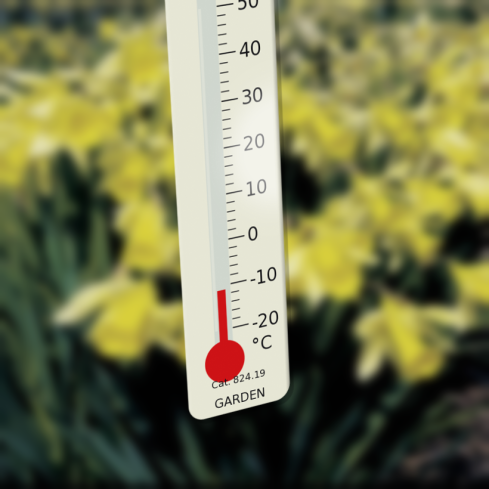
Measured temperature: -11 °C
